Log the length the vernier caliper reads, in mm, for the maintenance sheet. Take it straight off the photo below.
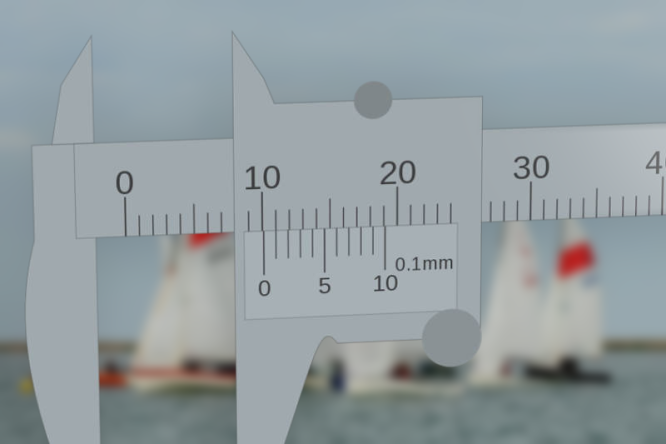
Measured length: 10.1 mm
